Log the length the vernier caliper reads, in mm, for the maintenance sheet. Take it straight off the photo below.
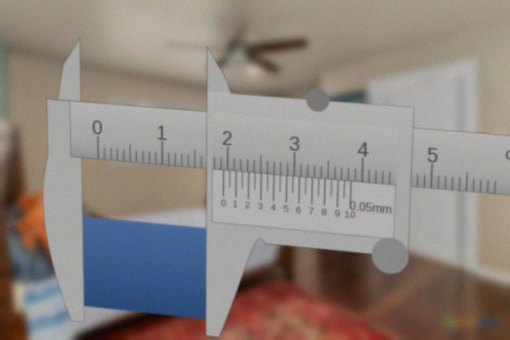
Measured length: 19.4 mm
